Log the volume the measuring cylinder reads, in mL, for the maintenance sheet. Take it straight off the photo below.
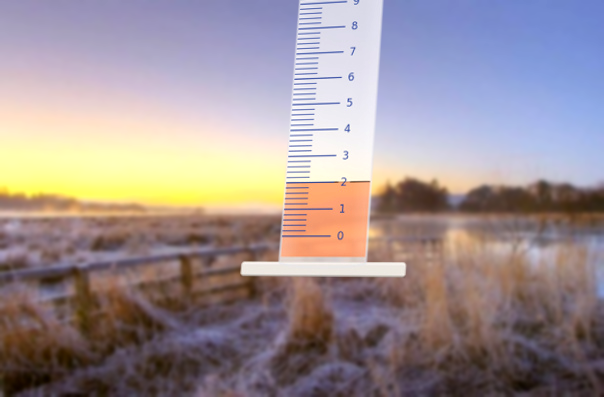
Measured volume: 2 mL
